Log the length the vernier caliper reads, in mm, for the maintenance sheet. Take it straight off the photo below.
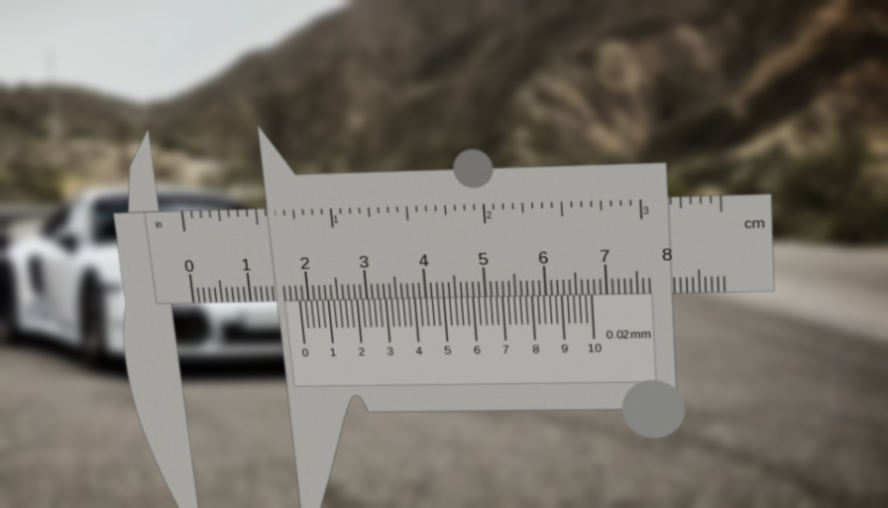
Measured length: 18.5 mm
